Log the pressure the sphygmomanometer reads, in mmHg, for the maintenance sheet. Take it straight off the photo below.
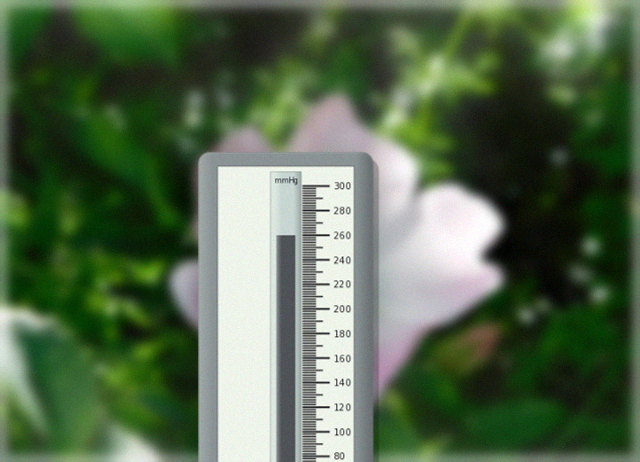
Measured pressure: 260 mmHg
